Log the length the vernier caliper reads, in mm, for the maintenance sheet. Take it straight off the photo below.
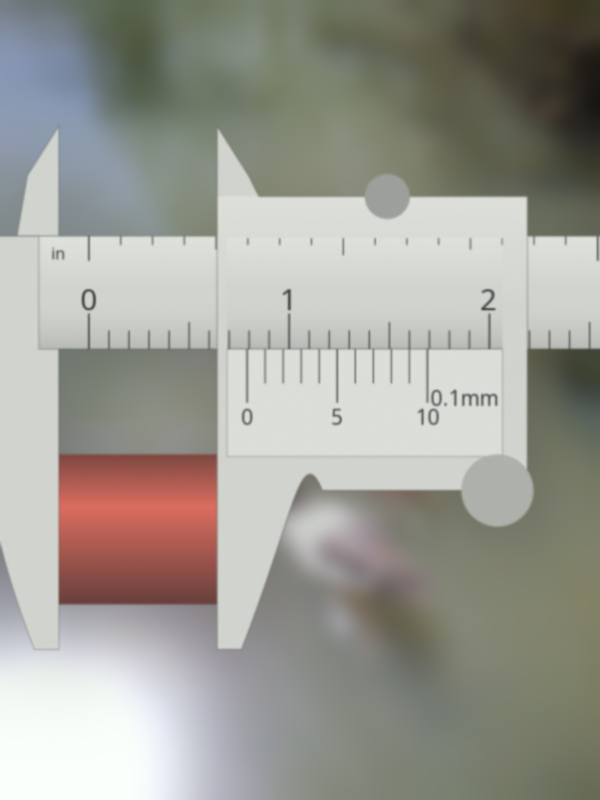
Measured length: 7.9 mm
